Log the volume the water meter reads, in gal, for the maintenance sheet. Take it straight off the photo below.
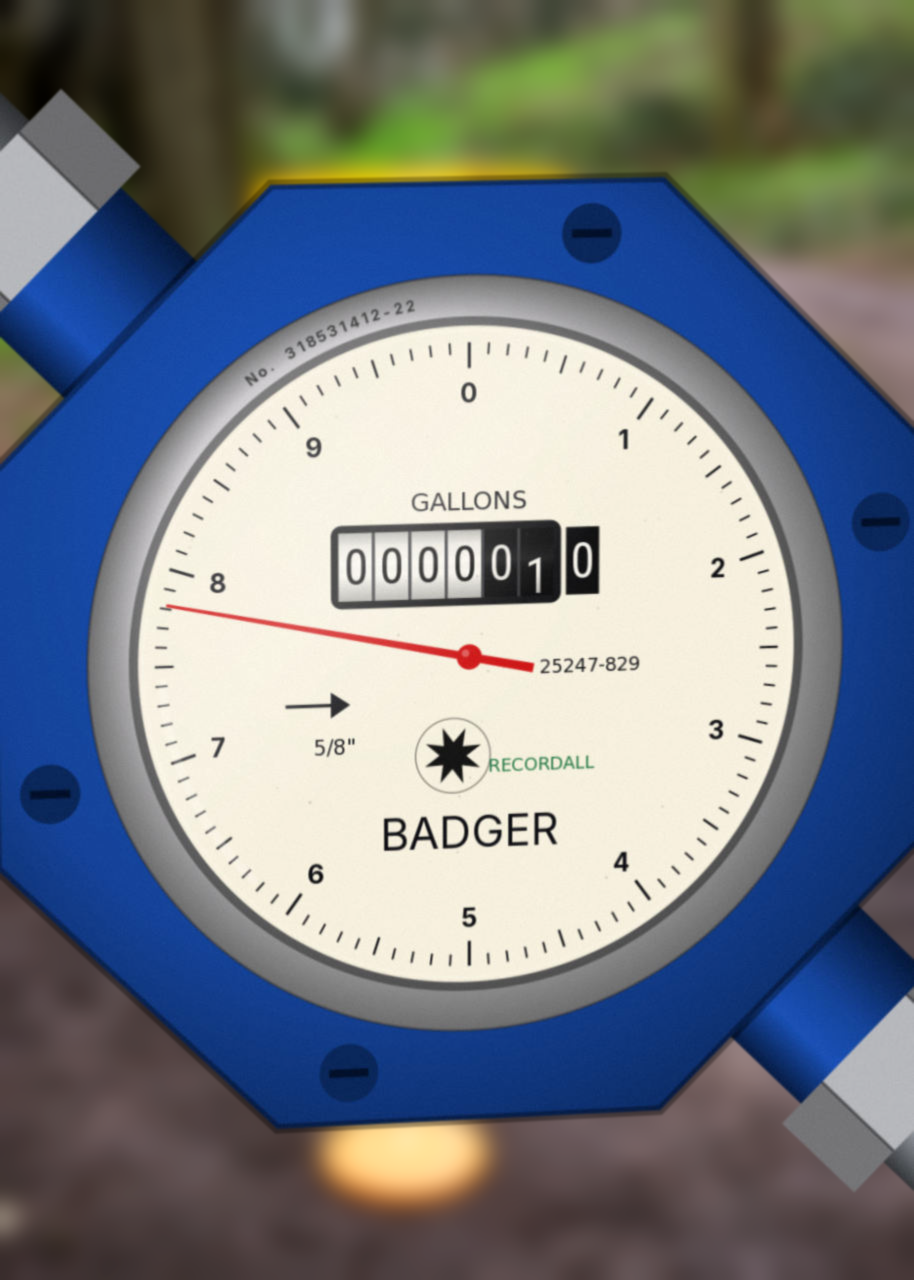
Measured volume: 7.8 gal
